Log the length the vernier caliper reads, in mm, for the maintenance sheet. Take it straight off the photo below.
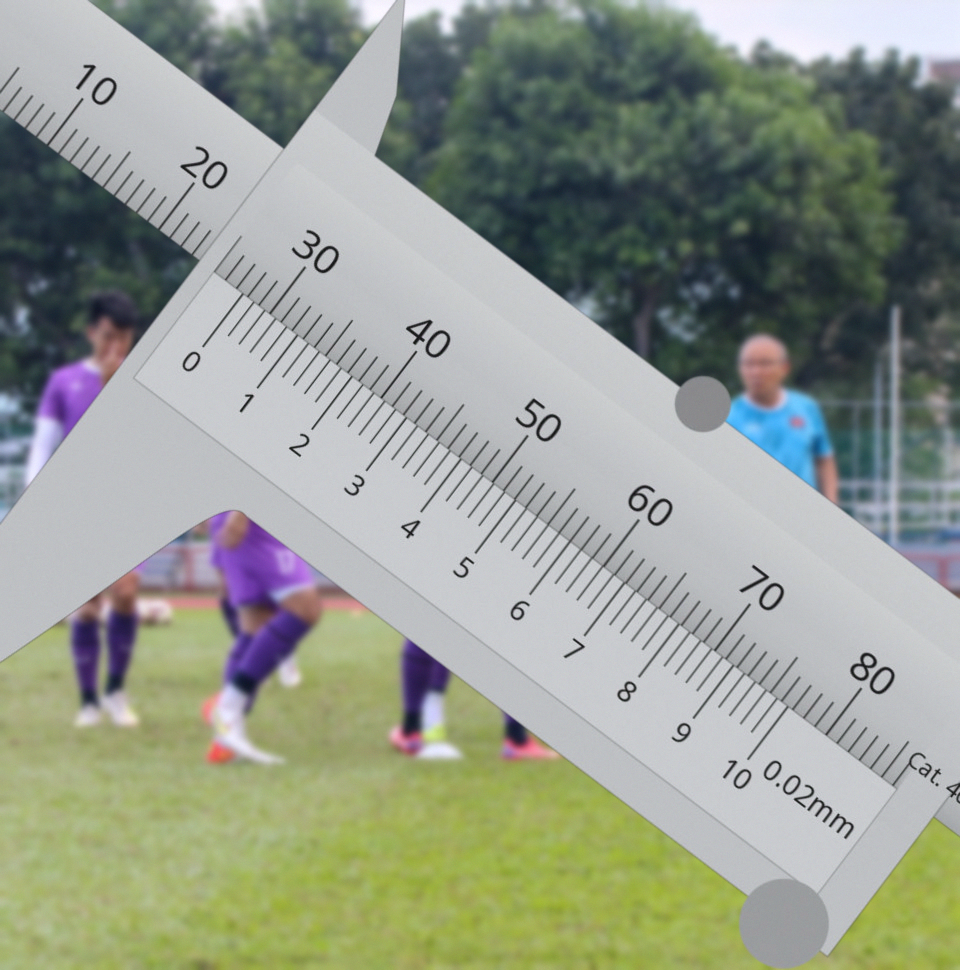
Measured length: 27.6 mm
